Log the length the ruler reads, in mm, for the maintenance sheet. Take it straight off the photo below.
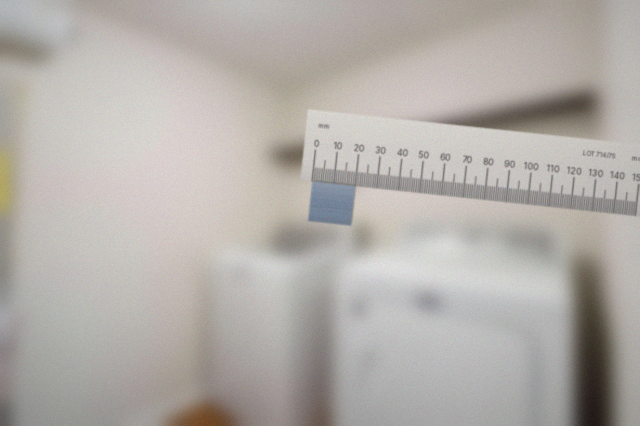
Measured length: 20 mm
